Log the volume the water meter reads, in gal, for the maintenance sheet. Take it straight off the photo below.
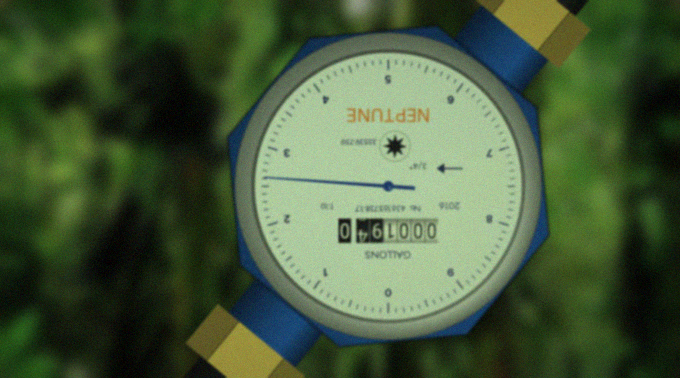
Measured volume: 1942.6 gal
